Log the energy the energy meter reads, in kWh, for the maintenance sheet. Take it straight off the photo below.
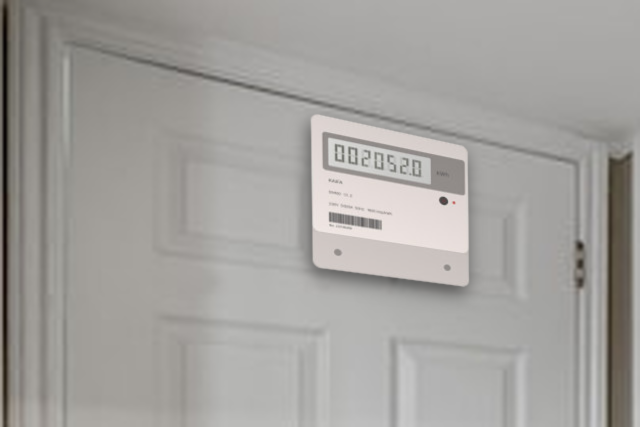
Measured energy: 2052.0 kWh
